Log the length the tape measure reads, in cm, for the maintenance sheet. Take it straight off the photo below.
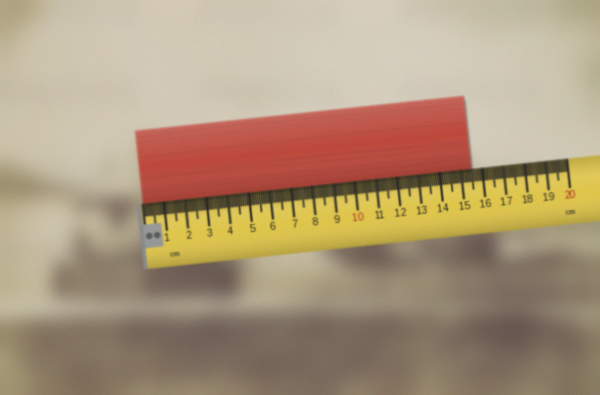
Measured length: 15.5 cm
